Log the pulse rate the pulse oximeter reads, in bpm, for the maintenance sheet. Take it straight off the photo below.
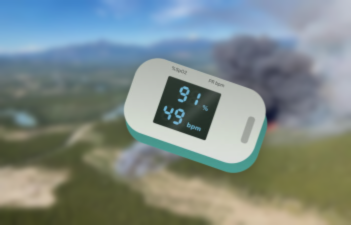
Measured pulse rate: 49 bpm
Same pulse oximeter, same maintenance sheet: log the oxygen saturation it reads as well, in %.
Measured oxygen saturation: 91 %
